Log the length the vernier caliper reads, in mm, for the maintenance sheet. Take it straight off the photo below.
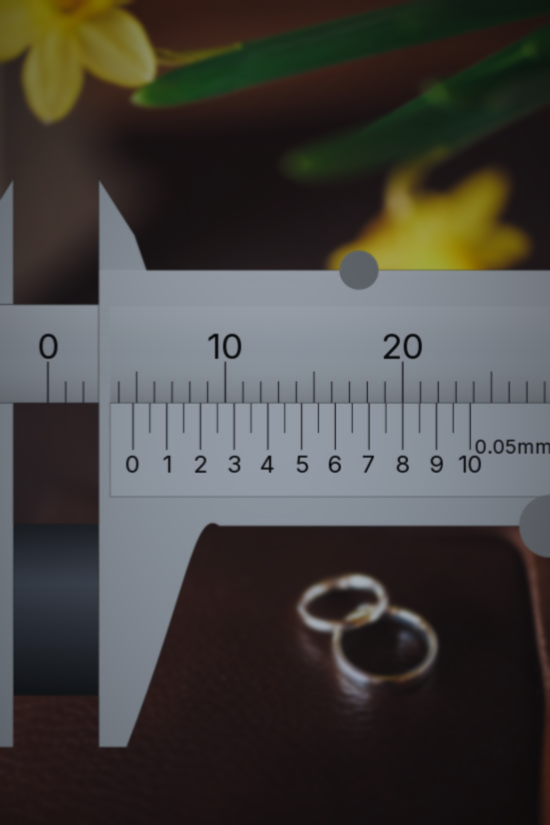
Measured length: 4.8 mm
